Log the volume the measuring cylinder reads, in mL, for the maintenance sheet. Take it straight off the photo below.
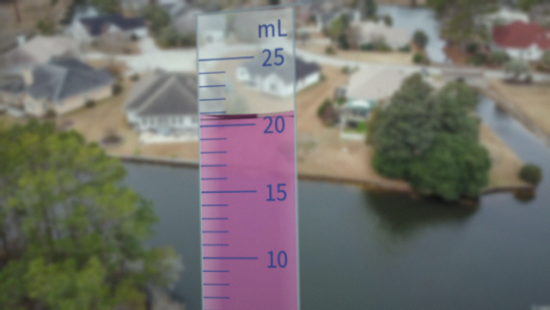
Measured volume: 20.5 mL
